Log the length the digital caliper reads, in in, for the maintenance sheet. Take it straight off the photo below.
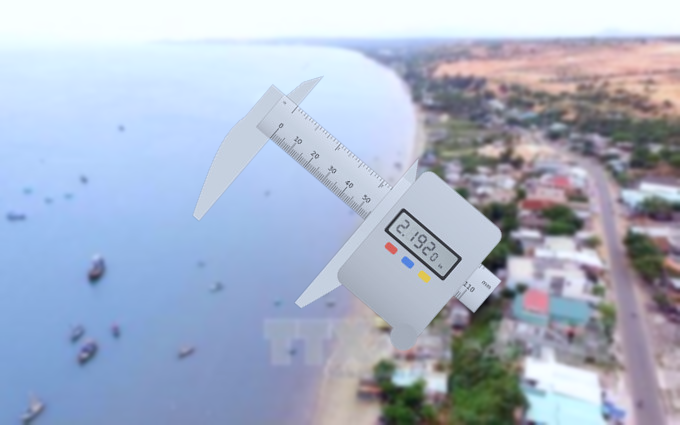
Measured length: 2.1920 in
